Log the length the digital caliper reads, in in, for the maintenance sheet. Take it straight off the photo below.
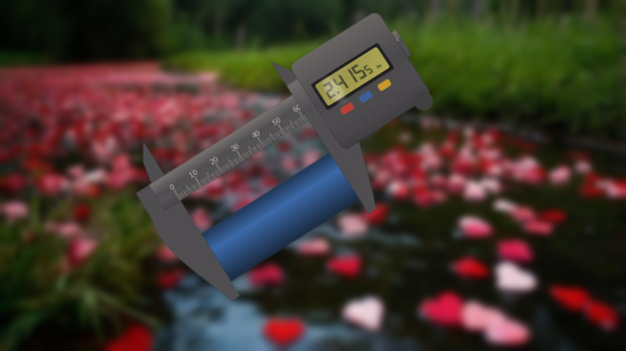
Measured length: 2.4155 in
